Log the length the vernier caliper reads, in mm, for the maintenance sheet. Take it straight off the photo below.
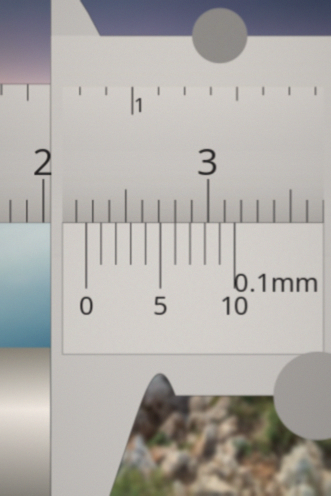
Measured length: 22.6 mm
